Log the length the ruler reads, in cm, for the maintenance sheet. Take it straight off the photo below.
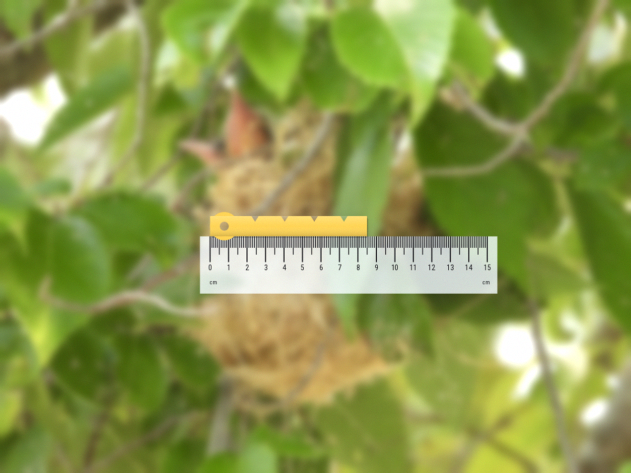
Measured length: 8.5 cm
